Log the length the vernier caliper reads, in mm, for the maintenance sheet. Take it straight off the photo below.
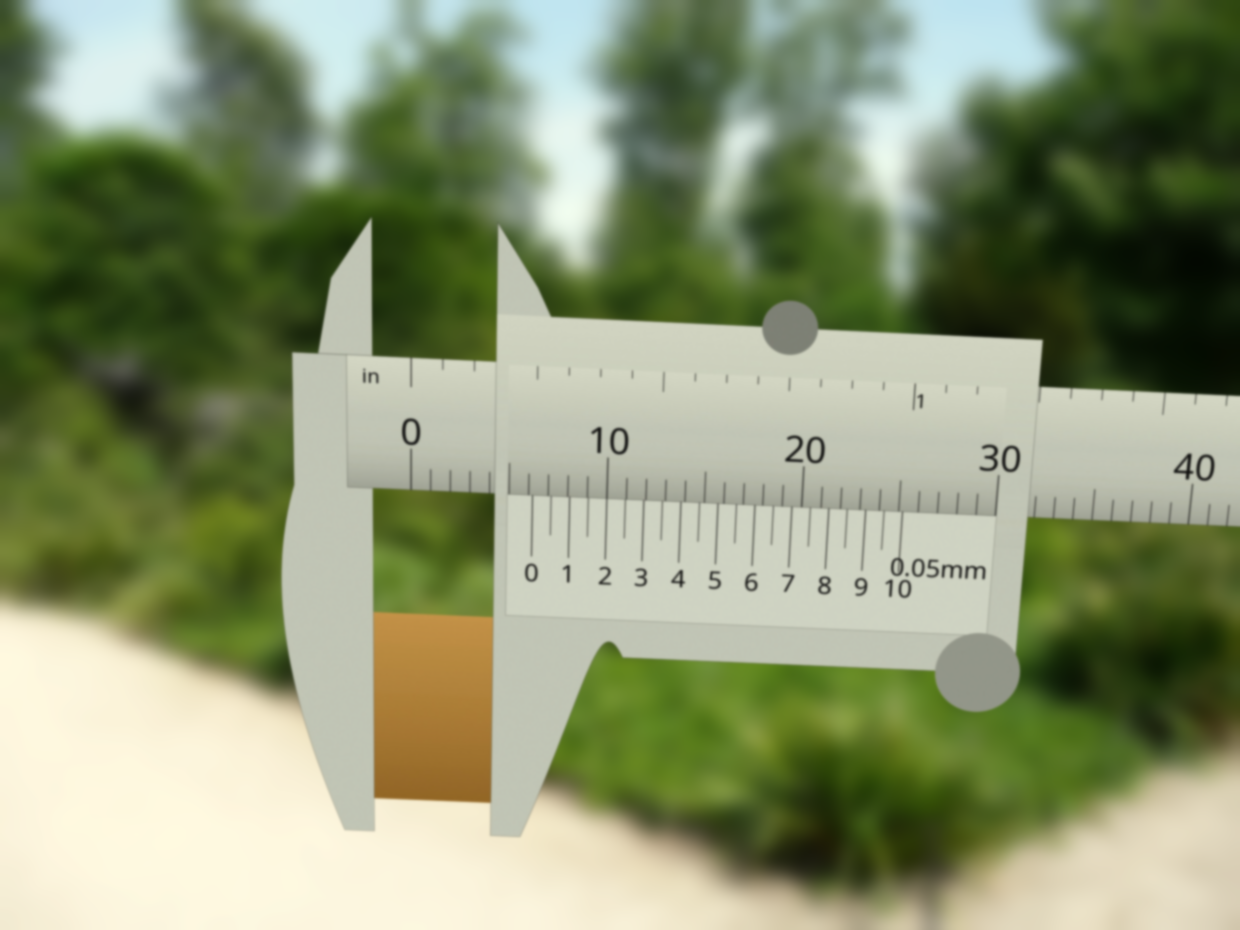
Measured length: 6.2 mm
